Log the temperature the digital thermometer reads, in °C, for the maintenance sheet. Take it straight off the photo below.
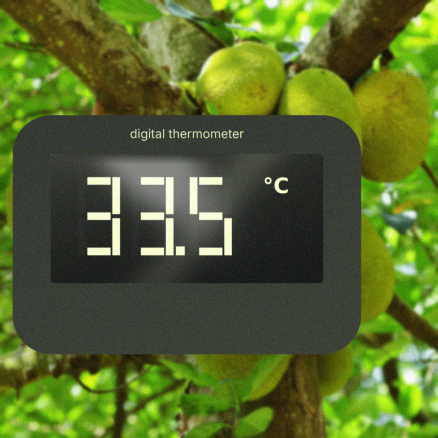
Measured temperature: 33.5 °C
